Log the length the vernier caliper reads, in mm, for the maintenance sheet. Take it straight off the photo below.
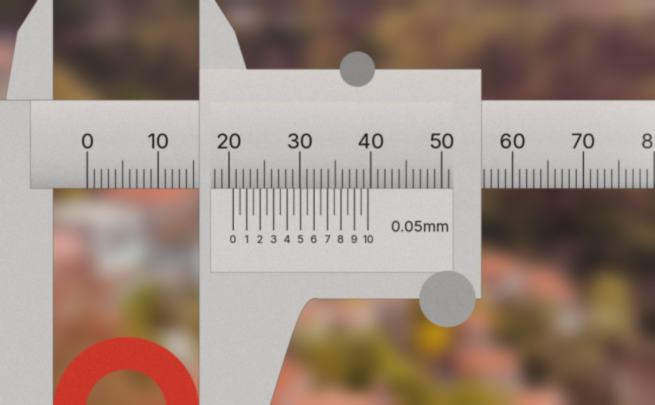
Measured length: 20.6 mm
